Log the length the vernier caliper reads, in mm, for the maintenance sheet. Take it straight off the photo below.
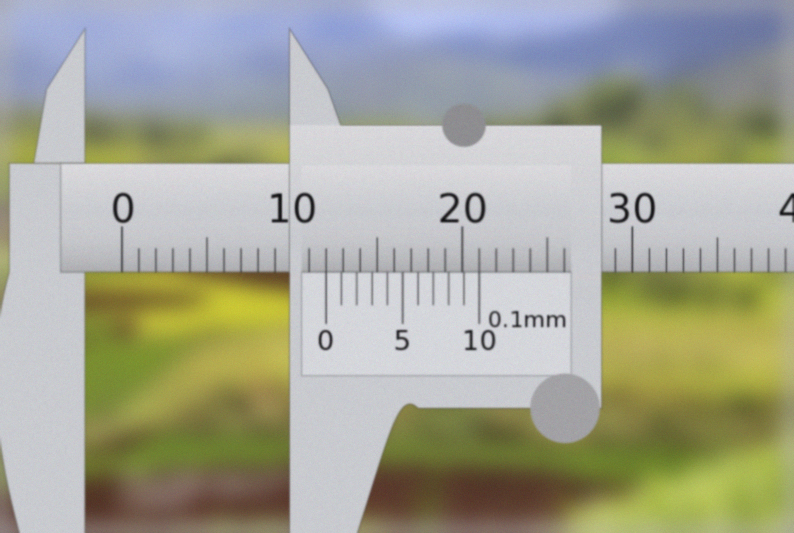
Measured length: 12.0 mm
